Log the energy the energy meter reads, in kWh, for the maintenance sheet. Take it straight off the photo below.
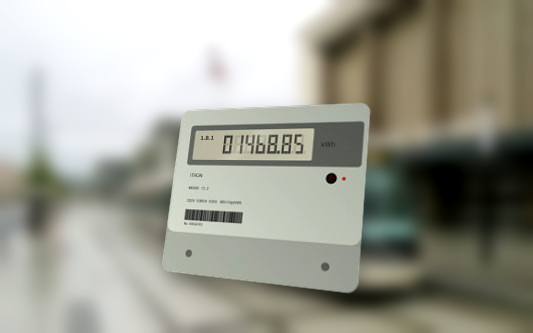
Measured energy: 1468.85 kWh
